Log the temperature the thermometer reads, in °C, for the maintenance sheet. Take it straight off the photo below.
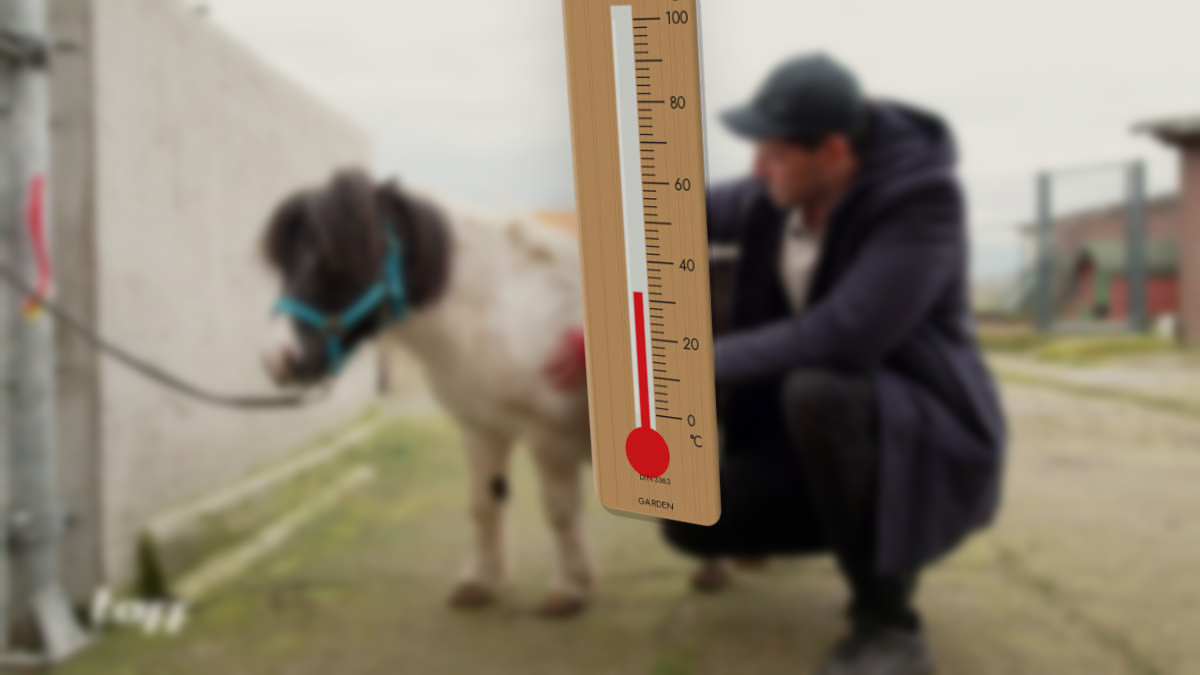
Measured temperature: 32 °C
